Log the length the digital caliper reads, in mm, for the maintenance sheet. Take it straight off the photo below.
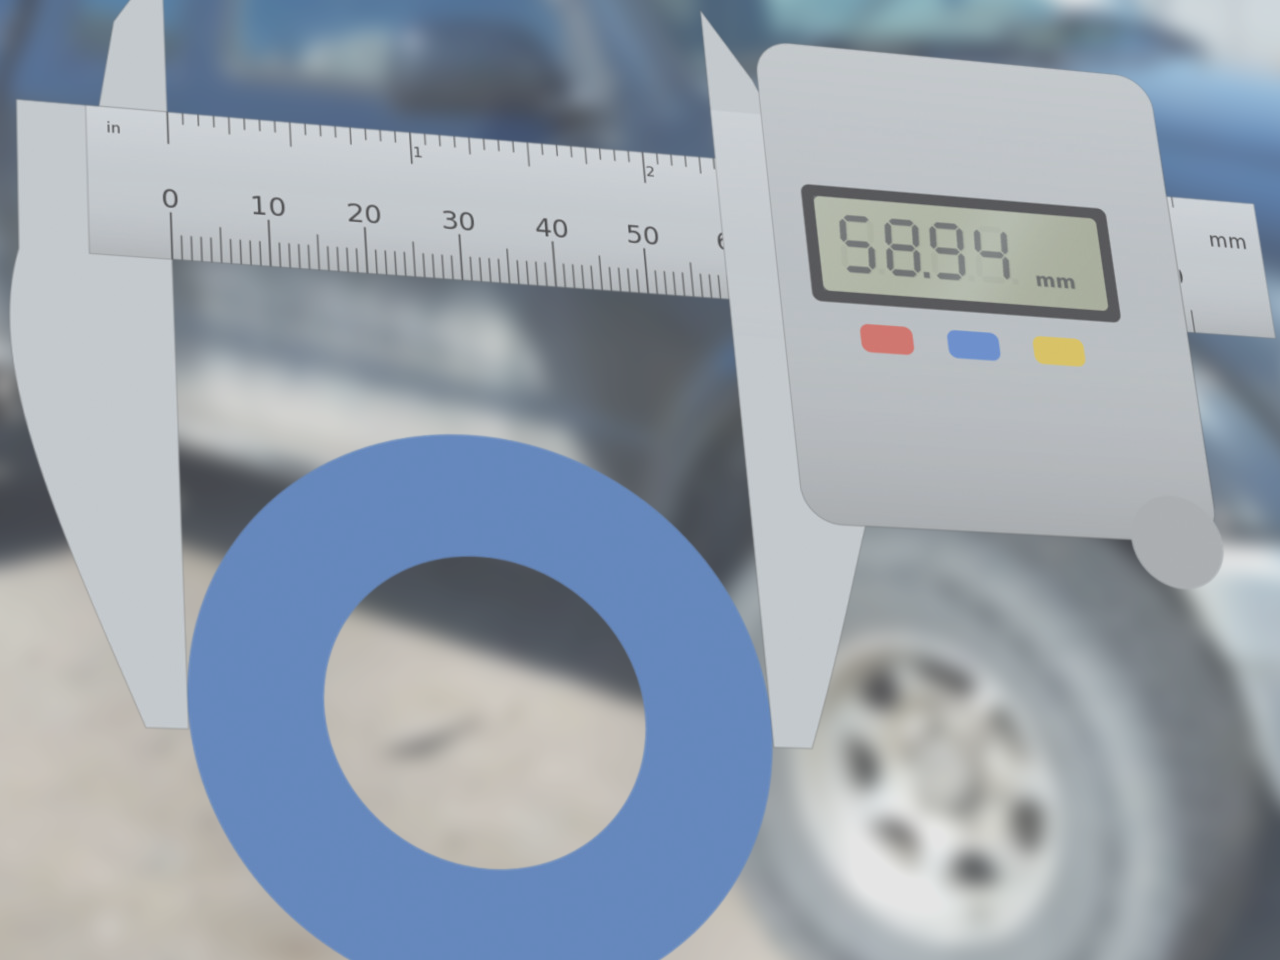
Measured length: 58.94 mm
